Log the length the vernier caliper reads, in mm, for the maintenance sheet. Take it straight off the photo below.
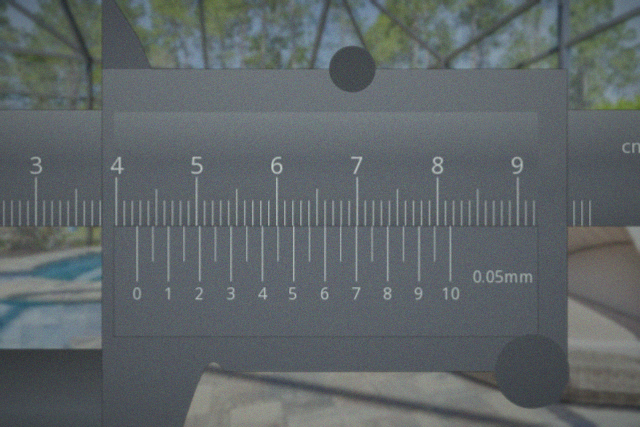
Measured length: 42.6 mm
